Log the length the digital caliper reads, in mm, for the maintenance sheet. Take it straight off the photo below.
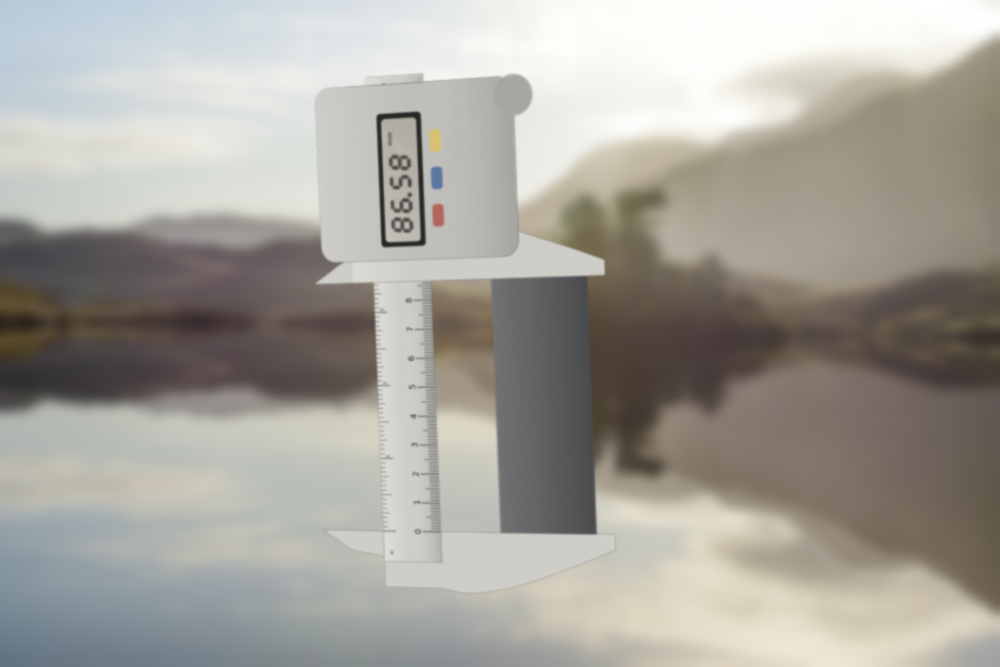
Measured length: 86.58 mm
